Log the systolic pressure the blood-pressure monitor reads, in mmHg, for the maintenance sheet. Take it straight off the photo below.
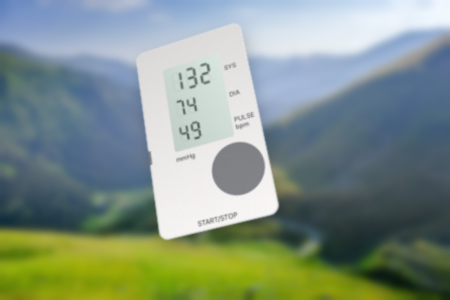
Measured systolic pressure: 132 mmHg
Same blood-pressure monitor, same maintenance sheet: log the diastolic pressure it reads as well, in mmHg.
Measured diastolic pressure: 74 mmHg
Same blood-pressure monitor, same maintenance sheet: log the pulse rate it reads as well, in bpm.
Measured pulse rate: 49 bpm
